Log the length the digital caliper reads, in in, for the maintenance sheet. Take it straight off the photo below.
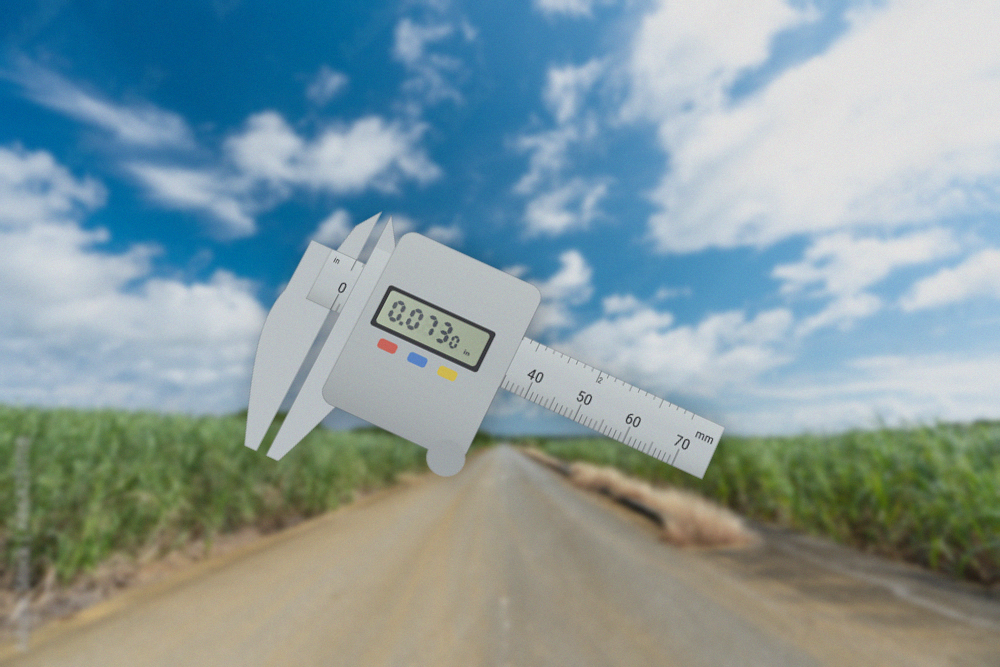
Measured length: 0.0730 in
